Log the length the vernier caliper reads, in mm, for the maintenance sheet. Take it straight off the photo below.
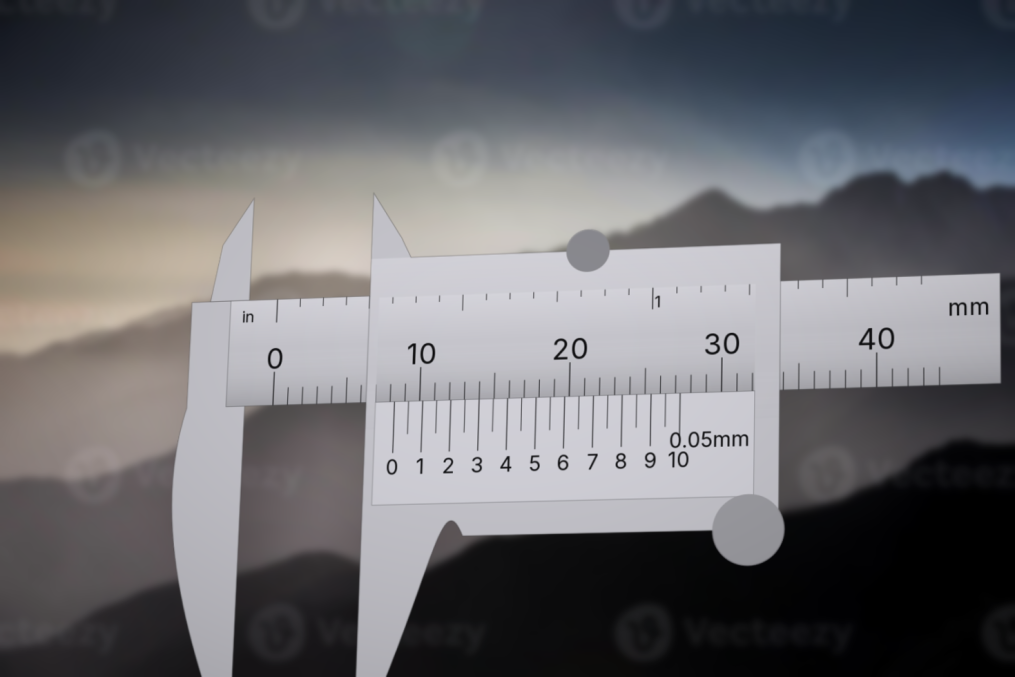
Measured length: 8.3 mm
